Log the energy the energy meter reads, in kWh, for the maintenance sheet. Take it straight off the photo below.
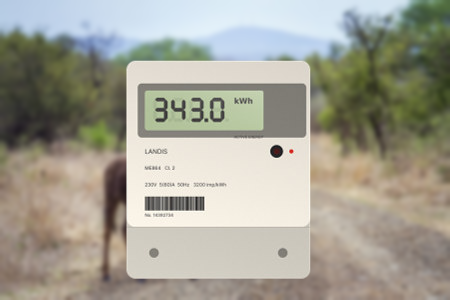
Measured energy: 343.0 kWh
